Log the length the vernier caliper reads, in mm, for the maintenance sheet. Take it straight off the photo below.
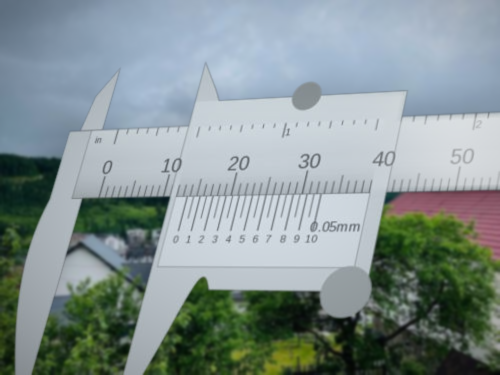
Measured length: 13.6 mm
